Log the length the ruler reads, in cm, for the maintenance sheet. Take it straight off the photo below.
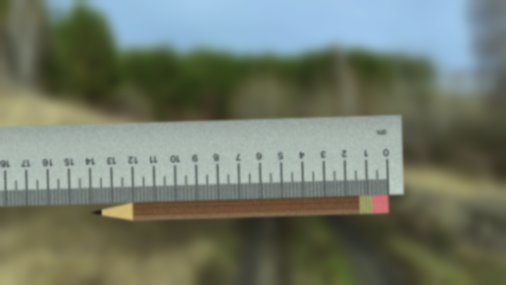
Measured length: 14 cm
